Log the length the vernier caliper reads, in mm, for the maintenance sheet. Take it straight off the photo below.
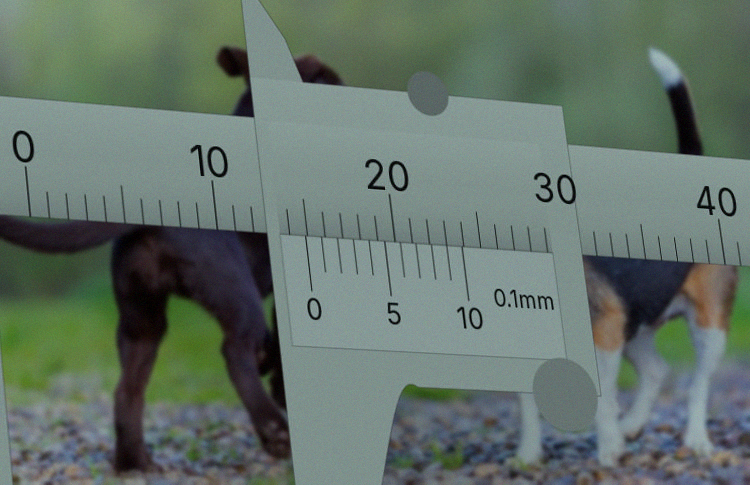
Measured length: 14.9 mm
